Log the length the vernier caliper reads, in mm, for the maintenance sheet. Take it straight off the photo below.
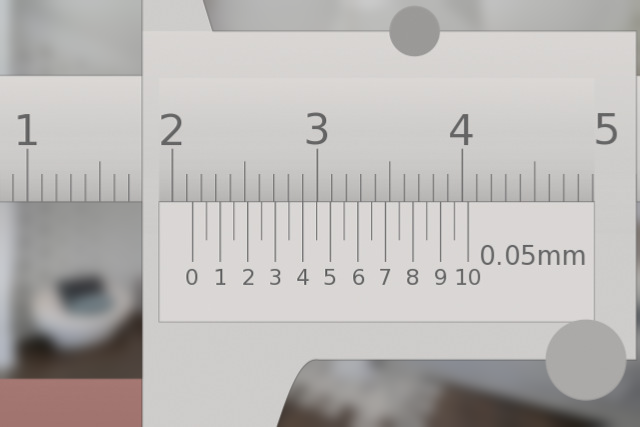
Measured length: 21.4 mm
